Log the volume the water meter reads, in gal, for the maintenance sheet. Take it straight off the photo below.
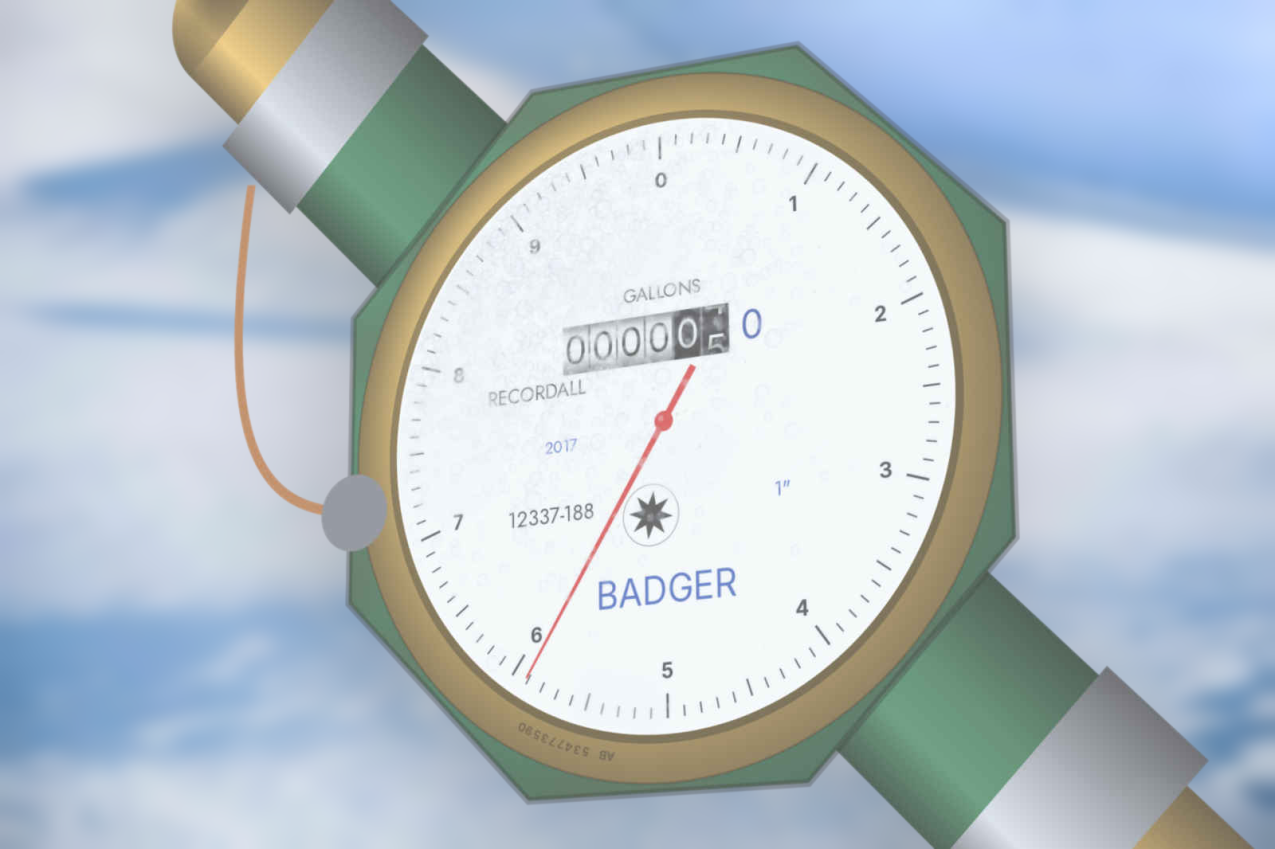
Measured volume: 45.9 gal
